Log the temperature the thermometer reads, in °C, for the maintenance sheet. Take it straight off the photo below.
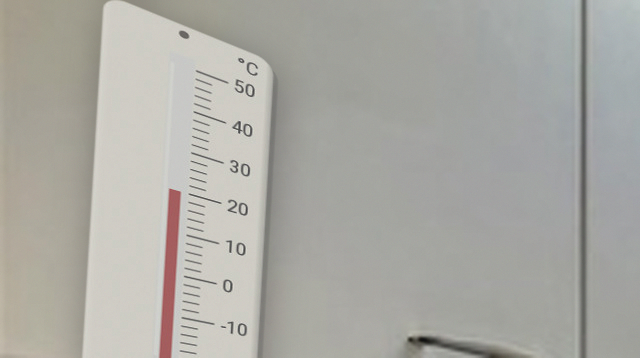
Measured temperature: 20 °C
